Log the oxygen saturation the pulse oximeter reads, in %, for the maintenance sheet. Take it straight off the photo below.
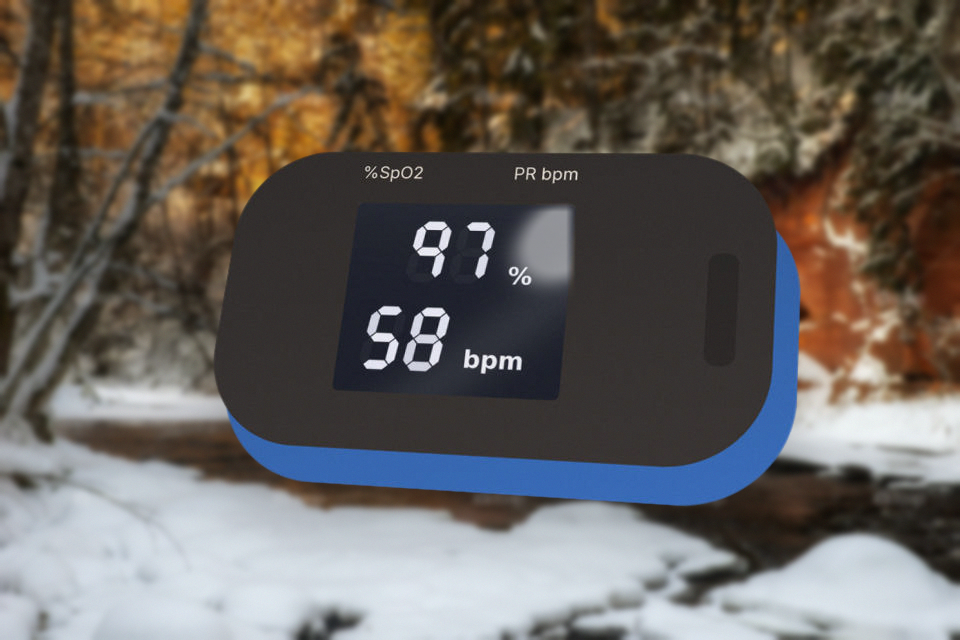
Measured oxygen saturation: 97 %
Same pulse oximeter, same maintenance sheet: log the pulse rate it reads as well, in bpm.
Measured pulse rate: 58 bpm
